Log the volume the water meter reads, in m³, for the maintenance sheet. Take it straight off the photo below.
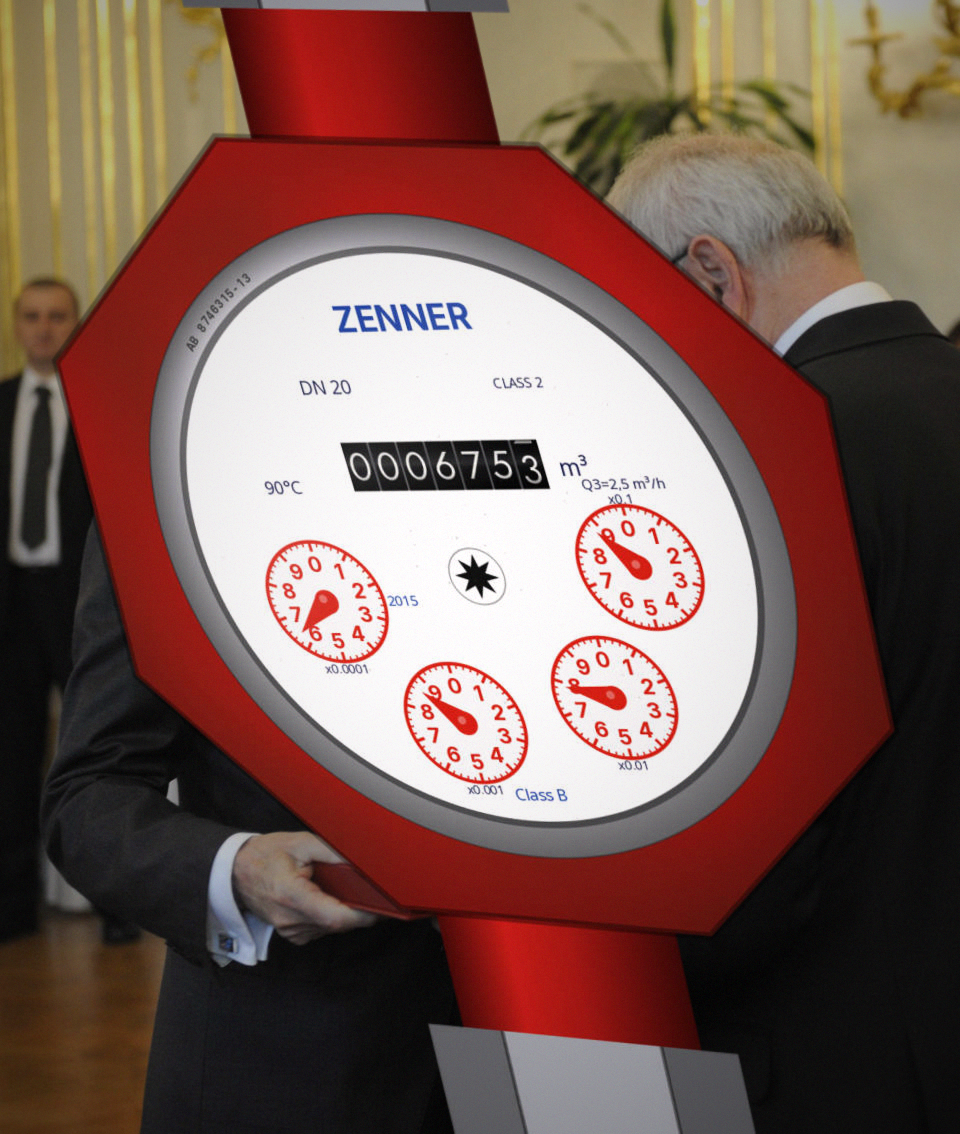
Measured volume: 6752.8786 m³
